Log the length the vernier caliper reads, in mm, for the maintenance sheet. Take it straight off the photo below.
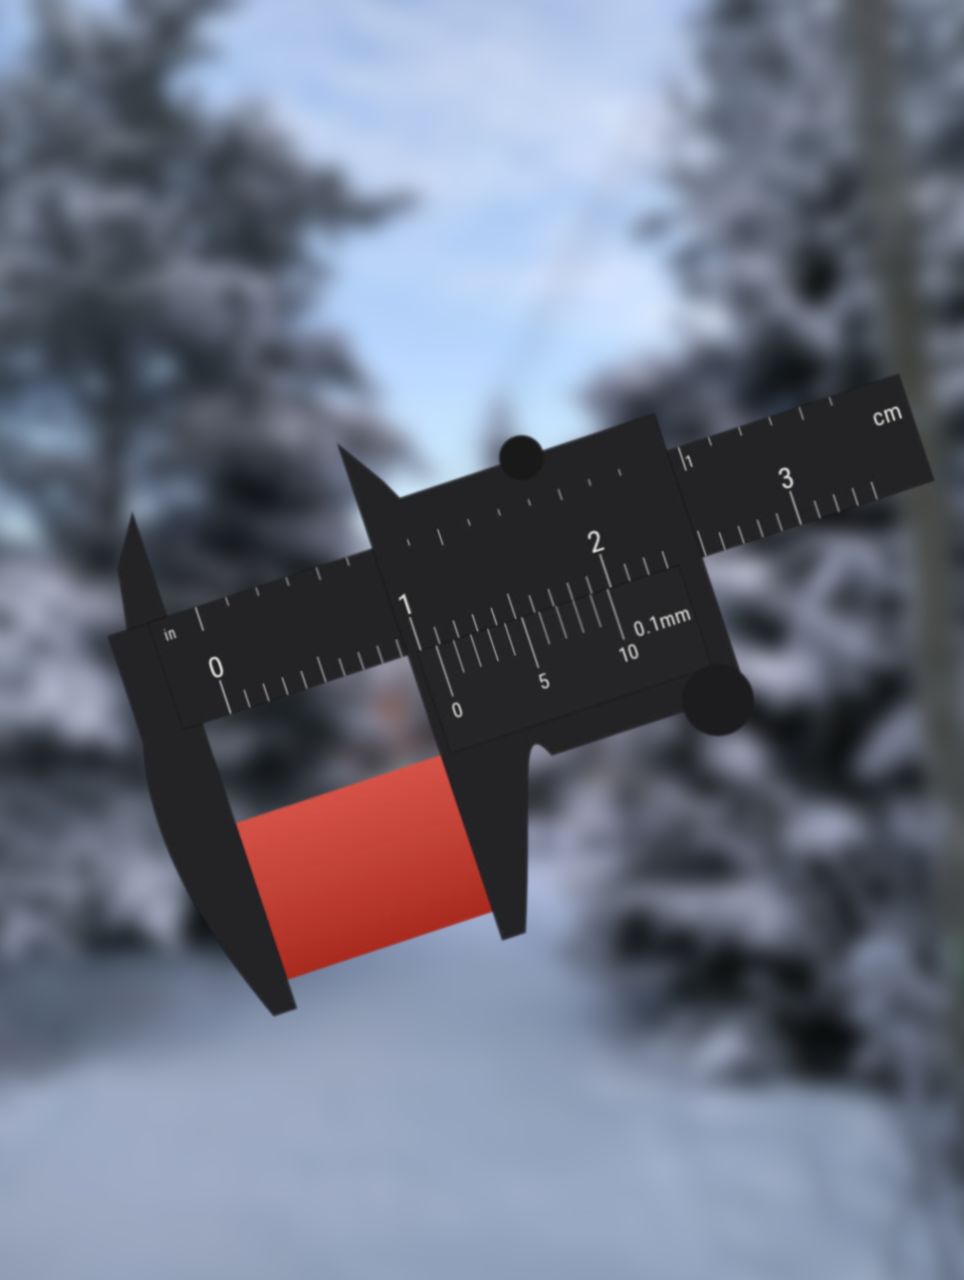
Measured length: 10.8 mm
